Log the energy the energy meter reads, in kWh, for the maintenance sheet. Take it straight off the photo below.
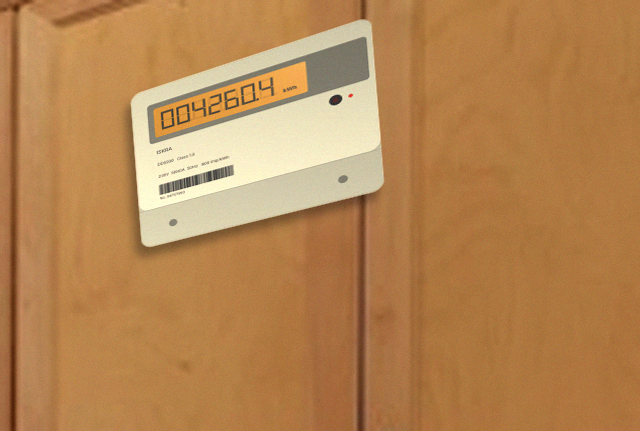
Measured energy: 4260.4 kWh
